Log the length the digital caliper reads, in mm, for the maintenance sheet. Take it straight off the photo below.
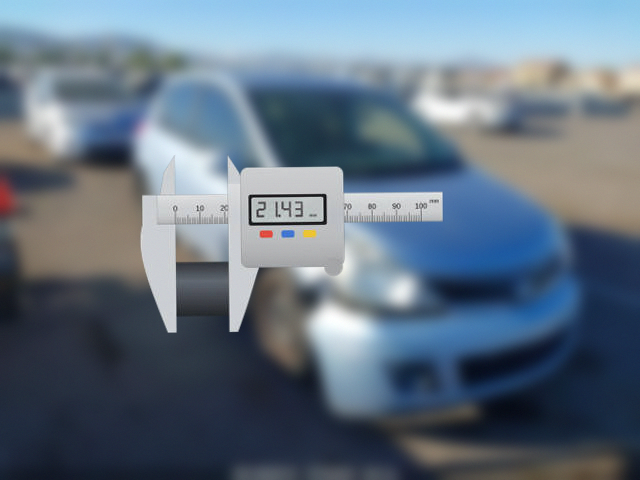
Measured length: 21.43 mm
